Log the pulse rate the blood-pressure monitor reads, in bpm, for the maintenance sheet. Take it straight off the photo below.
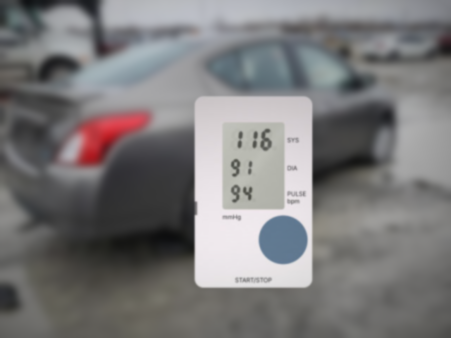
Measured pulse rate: 94 bpm
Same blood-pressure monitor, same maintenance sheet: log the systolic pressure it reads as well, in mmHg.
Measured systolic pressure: 116 mmHg
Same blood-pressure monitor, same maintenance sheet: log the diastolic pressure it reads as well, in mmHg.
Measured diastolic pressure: 91 mmHg
